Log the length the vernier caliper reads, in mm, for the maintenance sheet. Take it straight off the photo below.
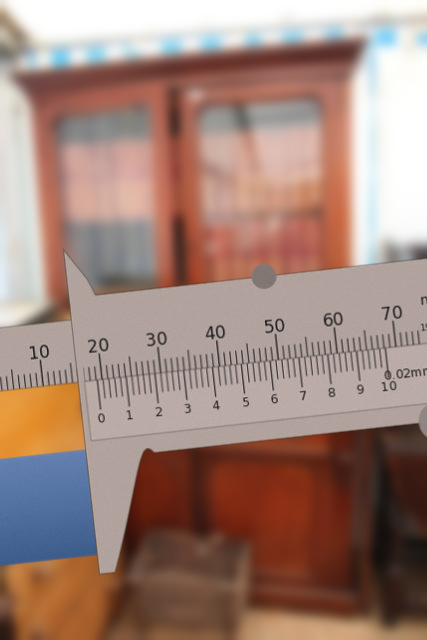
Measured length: 19.2 mm
